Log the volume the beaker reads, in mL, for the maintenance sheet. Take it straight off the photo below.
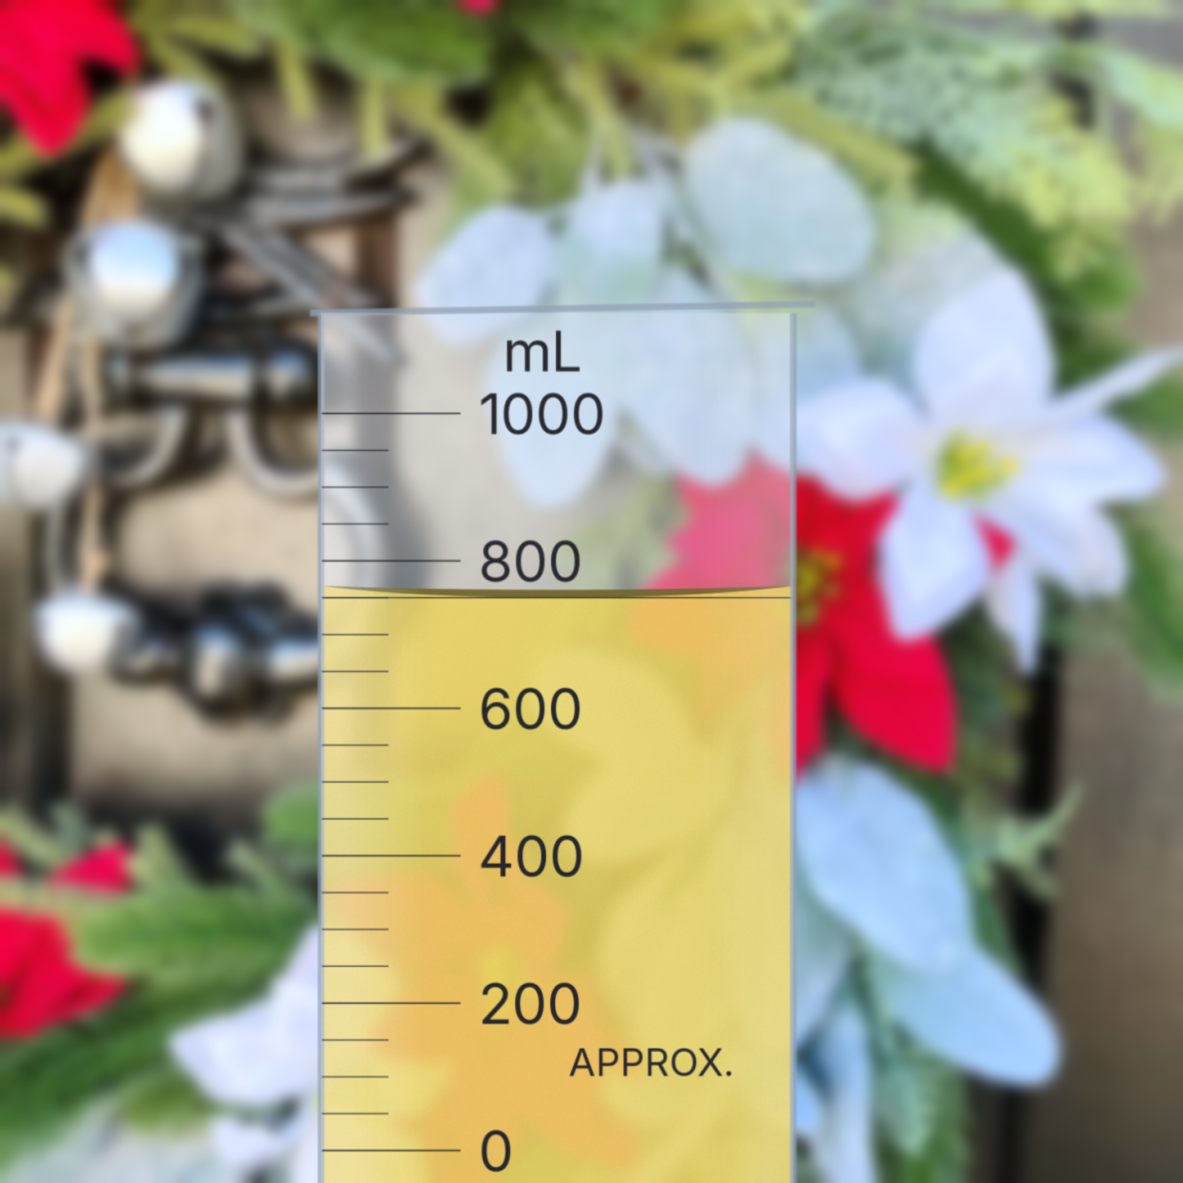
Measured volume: 750 mL
